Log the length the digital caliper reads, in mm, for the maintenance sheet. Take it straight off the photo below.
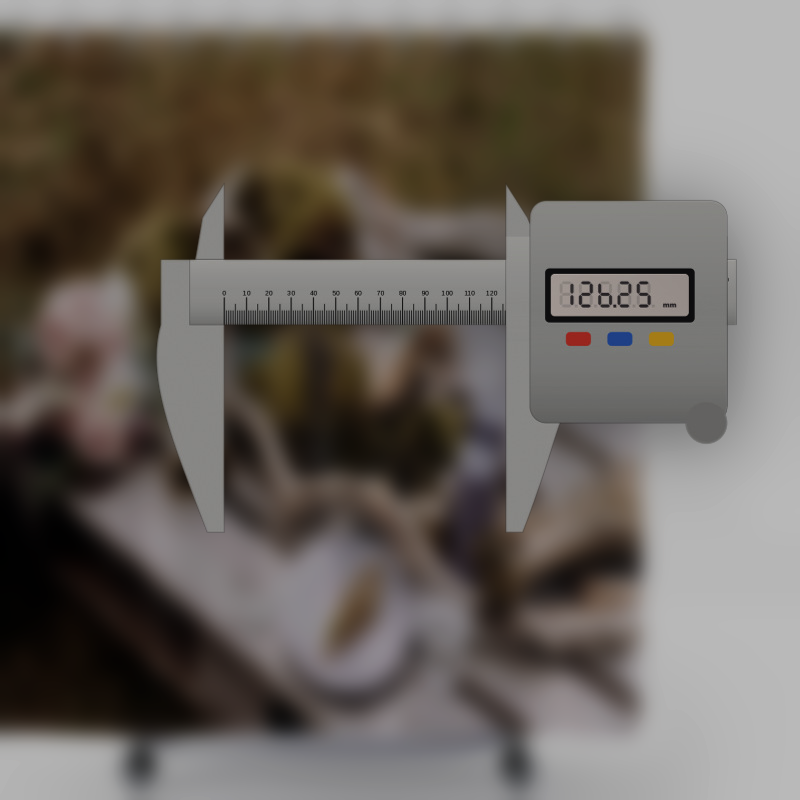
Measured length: 126.25 mm
